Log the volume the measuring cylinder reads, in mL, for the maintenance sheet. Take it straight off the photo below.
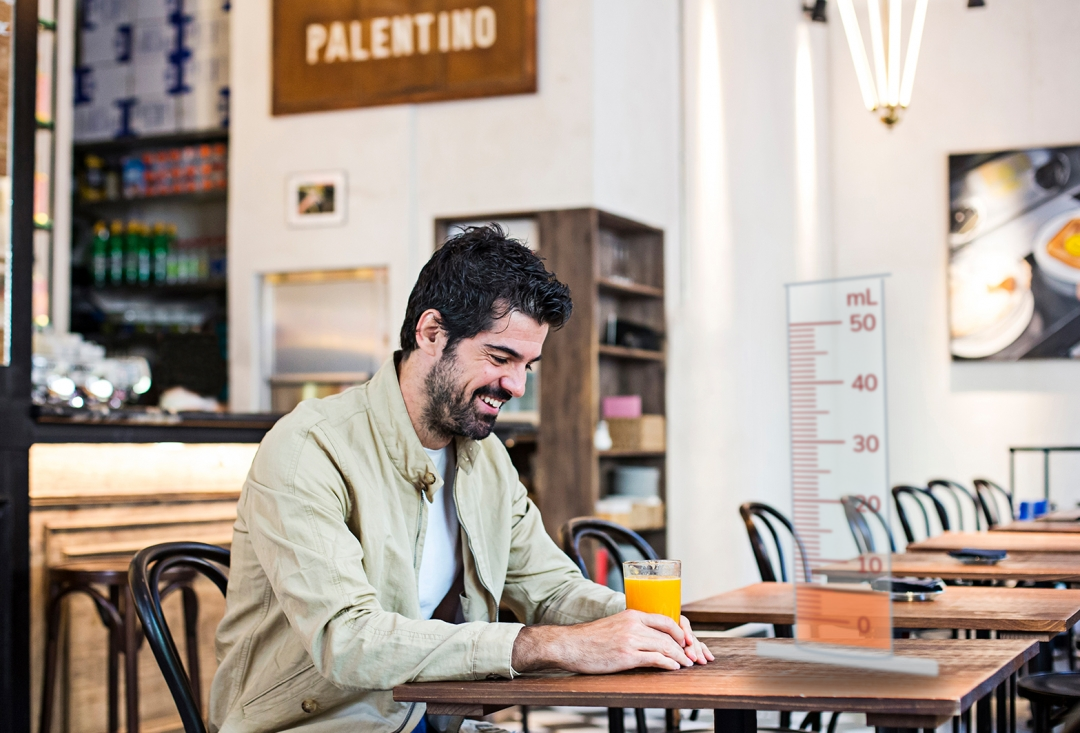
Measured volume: 5 mL
